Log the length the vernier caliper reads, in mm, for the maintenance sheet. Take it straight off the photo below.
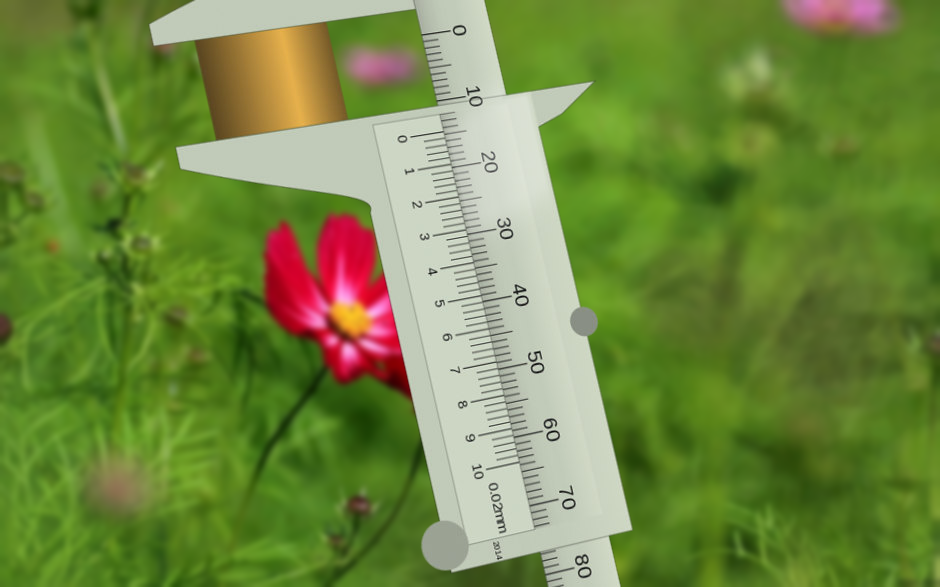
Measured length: 14.6 mm
